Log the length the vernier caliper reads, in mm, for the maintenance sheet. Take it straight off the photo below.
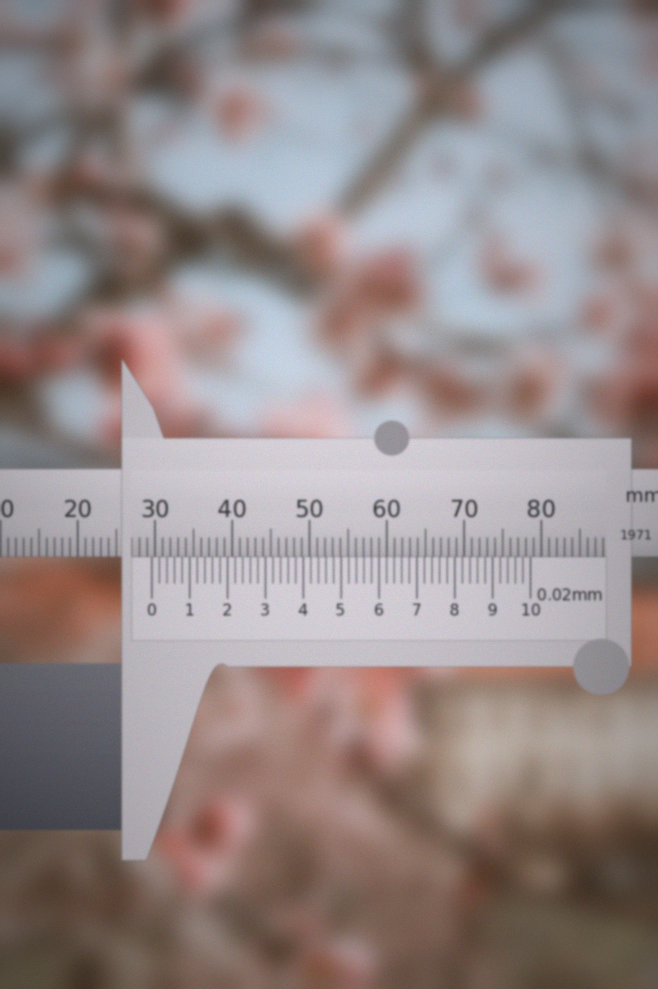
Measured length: 29.6 mm
